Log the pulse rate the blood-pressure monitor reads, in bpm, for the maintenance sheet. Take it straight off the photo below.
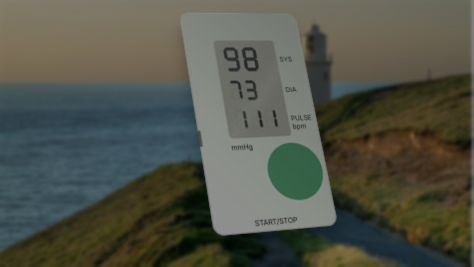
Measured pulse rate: 111 bpm
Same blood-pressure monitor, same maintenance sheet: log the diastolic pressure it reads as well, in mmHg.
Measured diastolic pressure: 73 mmHg
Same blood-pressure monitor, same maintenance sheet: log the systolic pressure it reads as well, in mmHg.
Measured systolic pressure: 98 mmHg
